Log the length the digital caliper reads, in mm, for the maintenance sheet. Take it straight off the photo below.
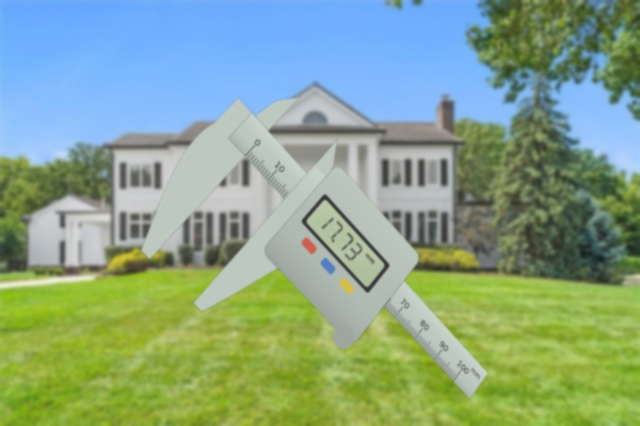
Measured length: 17.73 mm
